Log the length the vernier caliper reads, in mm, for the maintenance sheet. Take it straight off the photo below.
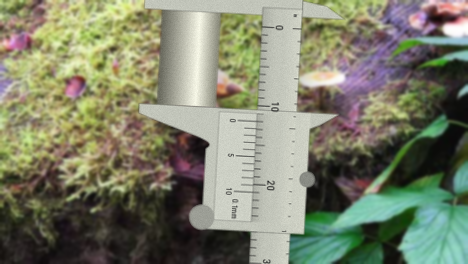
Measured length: 12.0 mm
